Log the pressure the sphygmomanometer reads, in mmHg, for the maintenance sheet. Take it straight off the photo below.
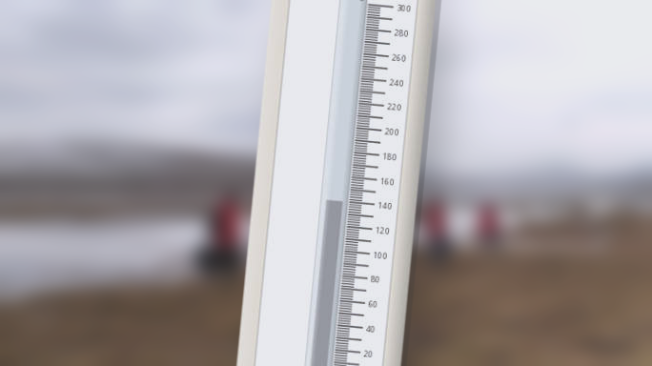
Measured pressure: 140 mmHg
